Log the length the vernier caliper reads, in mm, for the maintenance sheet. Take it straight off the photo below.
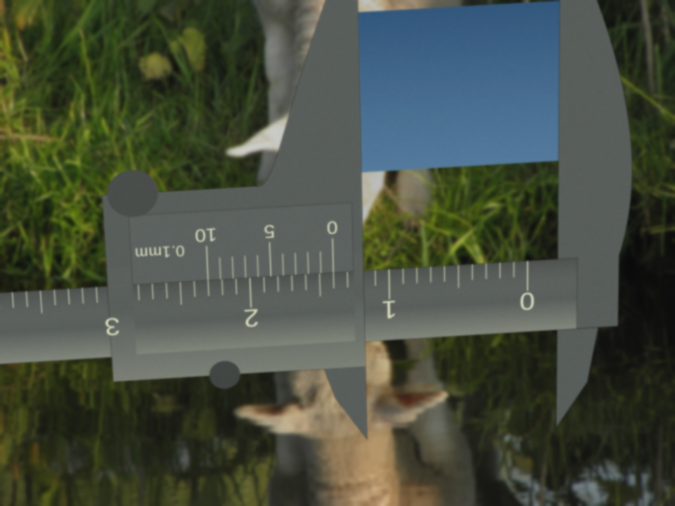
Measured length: 14.0 mm
